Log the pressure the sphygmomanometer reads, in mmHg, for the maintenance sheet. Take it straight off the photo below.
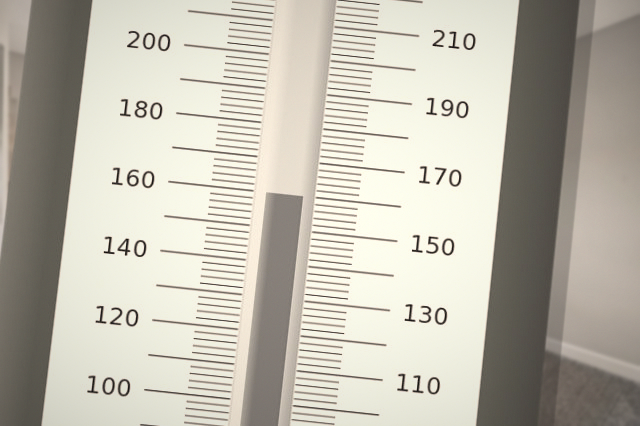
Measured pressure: 160 mmHg
